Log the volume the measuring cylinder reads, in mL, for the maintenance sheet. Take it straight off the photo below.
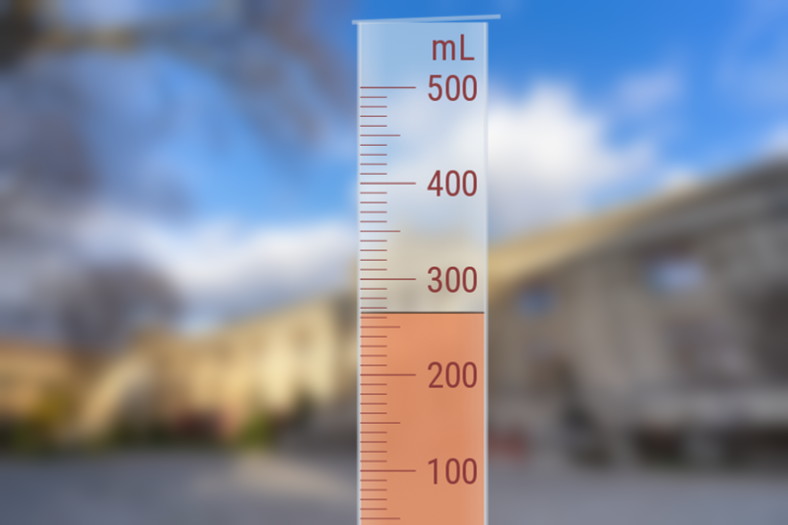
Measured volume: 265 mL
